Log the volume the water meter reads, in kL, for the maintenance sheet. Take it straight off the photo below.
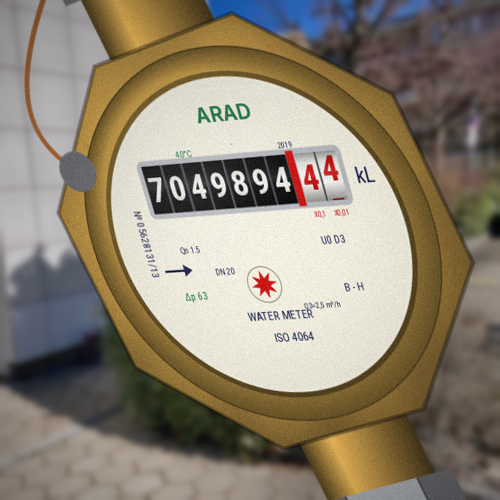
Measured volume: 7049894.44 kL
